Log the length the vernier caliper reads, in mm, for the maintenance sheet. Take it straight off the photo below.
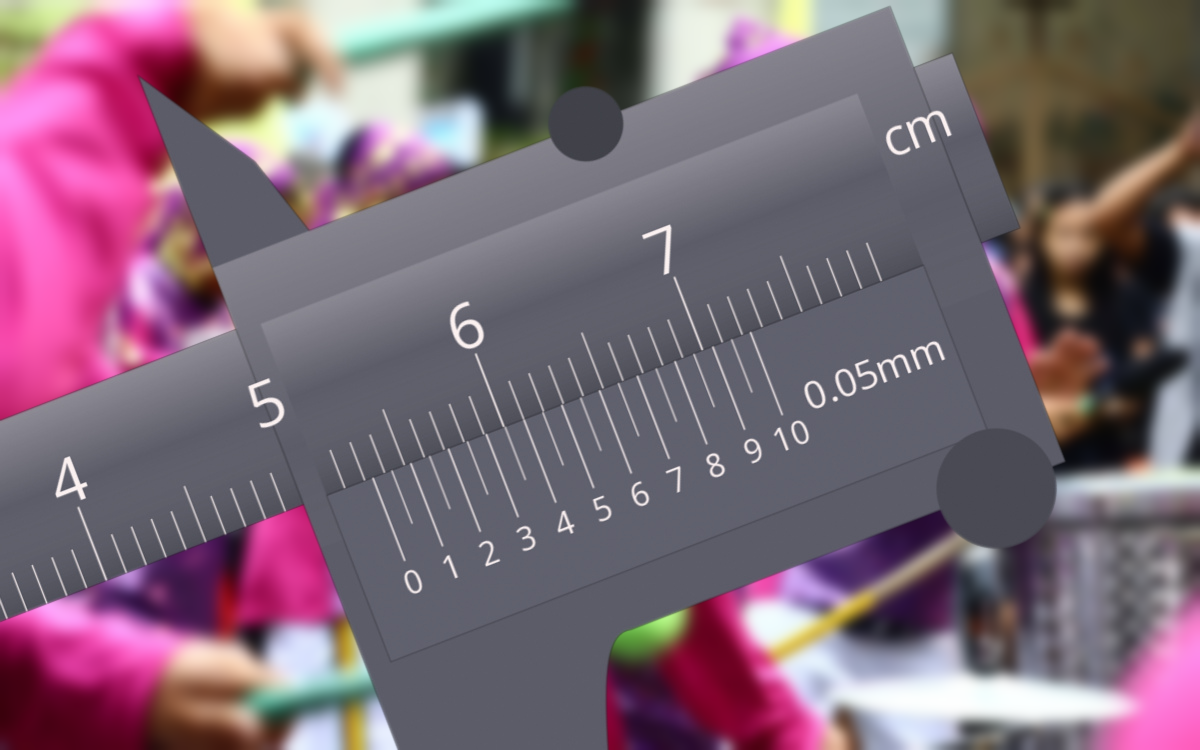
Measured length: 53.4 mm
